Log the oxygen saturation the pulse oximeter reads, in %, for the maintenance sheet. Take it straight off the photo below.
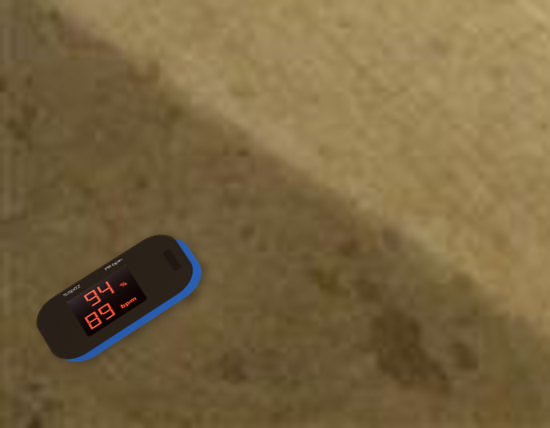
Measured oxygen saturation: 94 %
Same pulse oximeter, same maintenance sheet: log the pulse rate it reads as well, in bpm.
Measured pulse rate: 89 bpm
